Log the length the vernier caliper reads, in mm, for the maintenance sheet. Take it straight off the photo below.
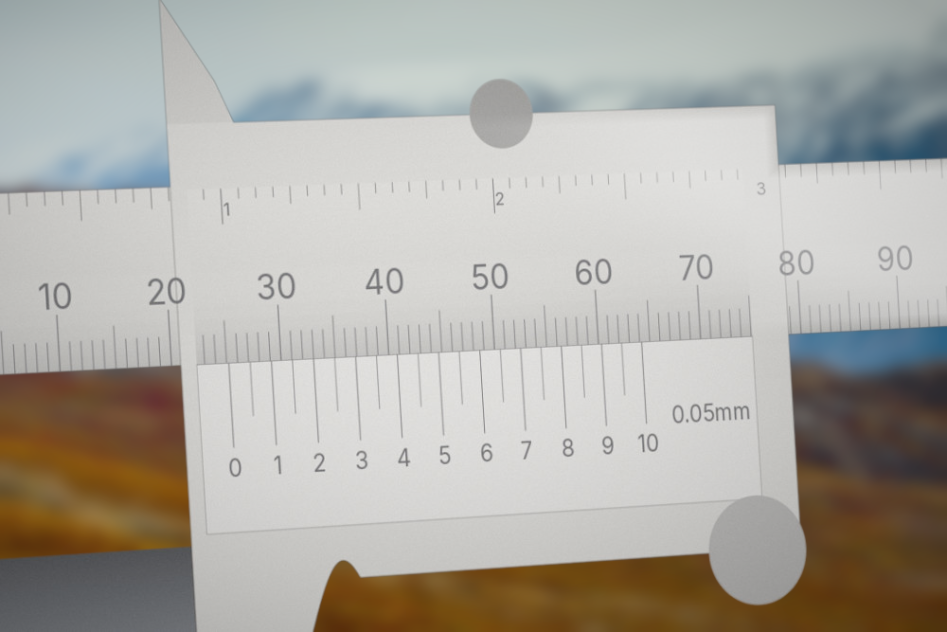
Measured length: 25.2 mm
